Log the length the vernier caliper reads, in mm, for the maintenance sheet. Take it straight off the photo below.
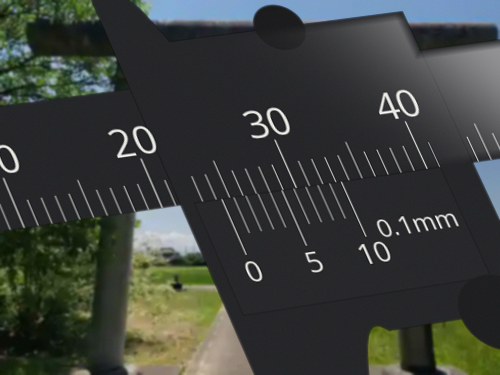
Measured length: 24.4 mm
